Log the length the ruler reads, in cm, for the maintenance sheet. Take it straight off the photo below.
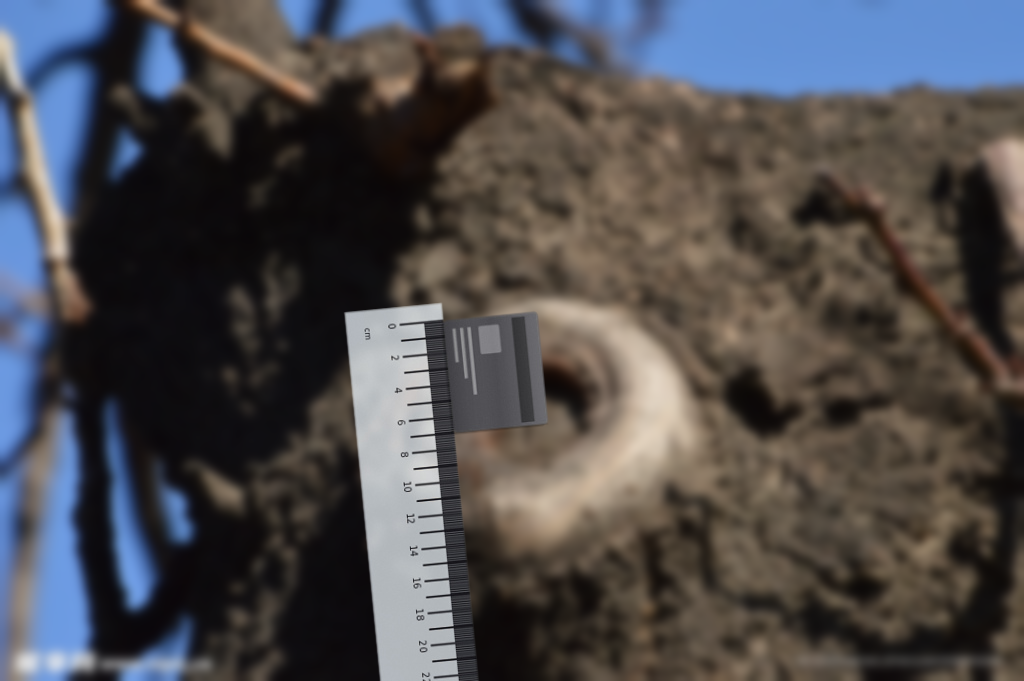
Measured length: 7 cm
